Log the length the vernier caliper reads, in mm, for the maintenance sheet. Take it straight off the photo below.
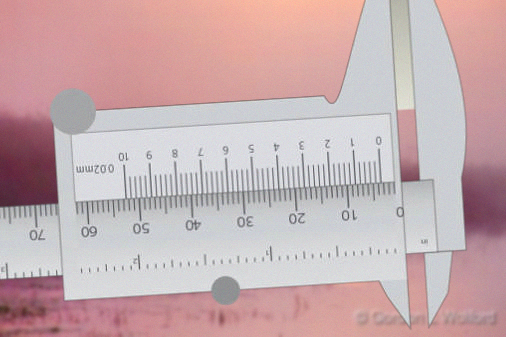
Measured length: 3.5 mm
